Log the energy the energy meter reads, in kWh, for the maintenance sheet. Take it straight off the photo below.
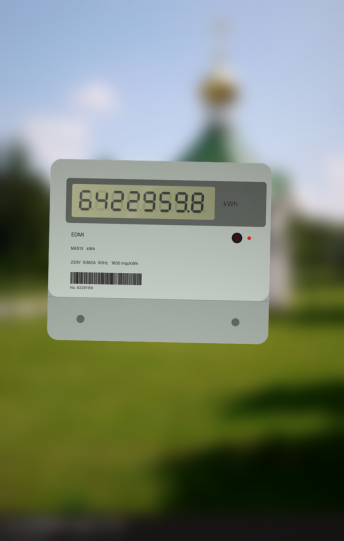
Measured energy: 6422959.8 kWh
